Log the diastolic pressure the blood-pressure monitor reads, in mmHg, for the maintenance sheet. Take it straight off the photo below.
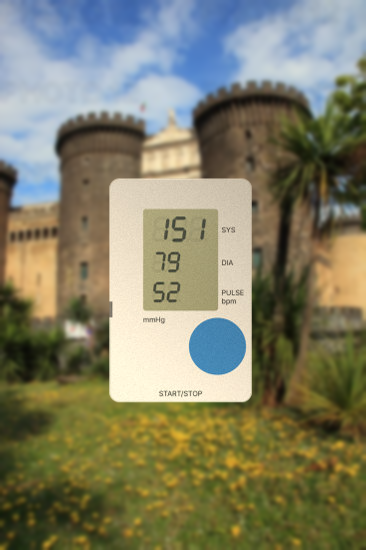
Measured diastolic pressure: 79 mmHg
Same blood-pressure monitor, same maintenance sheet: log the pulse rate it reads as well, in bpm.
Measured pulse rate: 52 bpm
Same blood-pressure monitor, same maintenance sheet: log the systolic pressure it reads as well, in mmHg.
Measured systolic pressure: 151 mmHg
